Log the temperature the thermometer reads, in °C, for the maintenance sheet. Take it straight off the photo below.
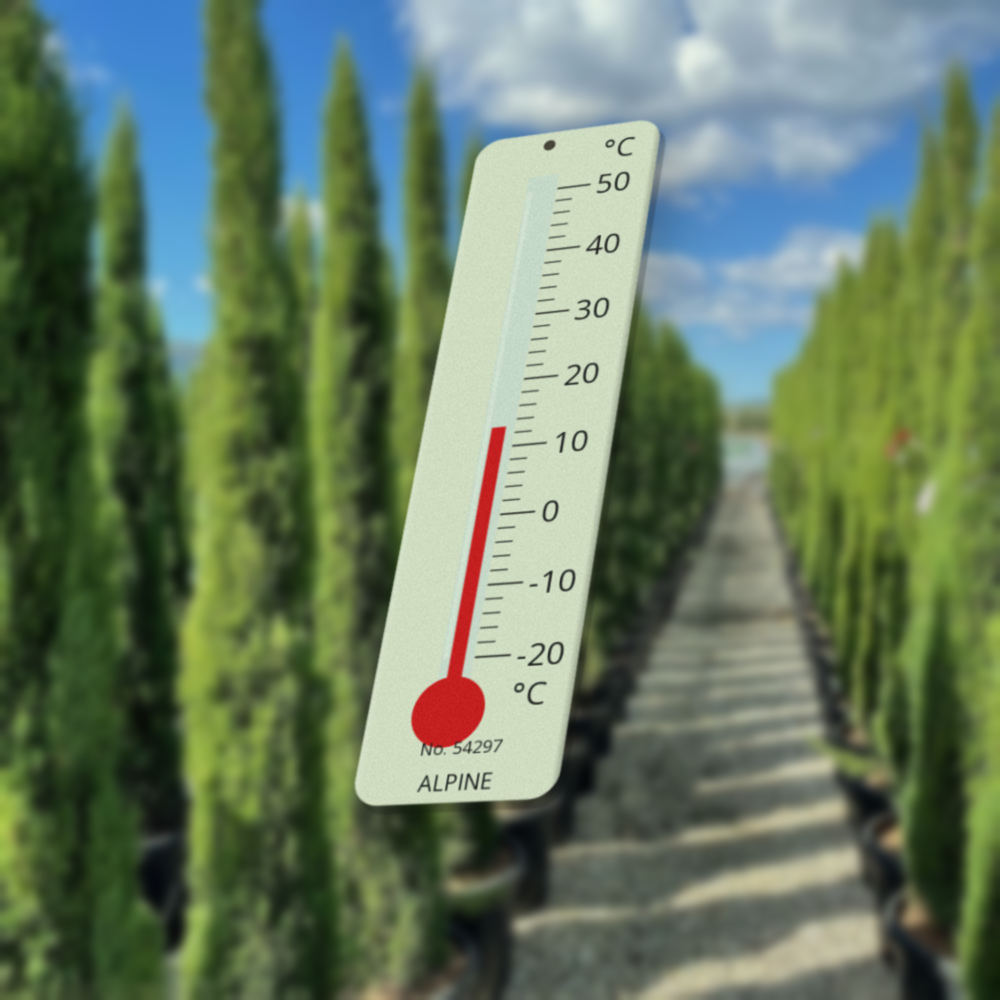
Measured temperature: 13 °C
